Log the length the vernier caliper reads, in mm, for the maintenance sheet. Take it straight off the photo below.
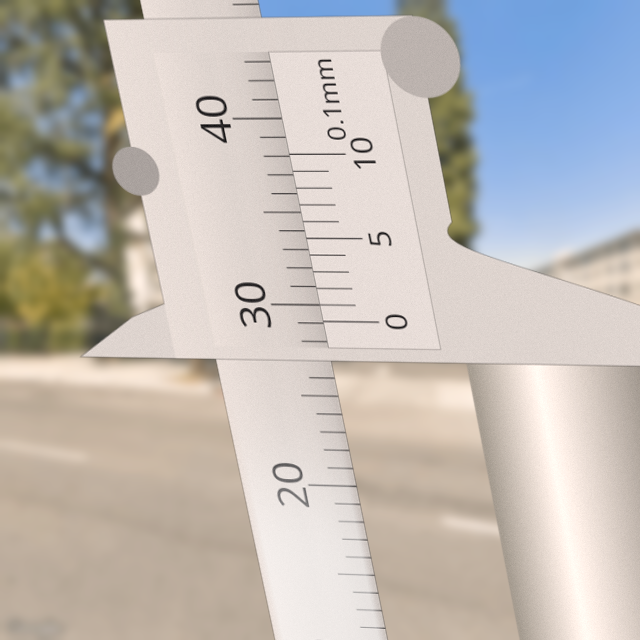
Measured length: 29.1 mm
